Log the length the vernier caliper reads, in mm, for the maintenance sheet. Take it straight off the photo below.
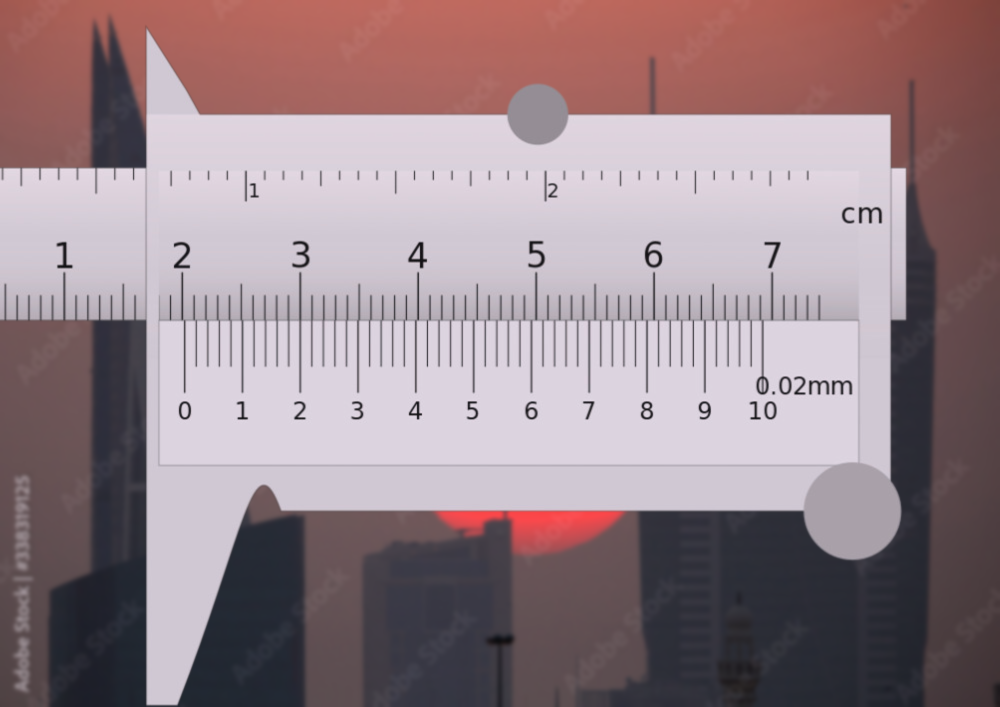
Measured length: 20.2 mm
